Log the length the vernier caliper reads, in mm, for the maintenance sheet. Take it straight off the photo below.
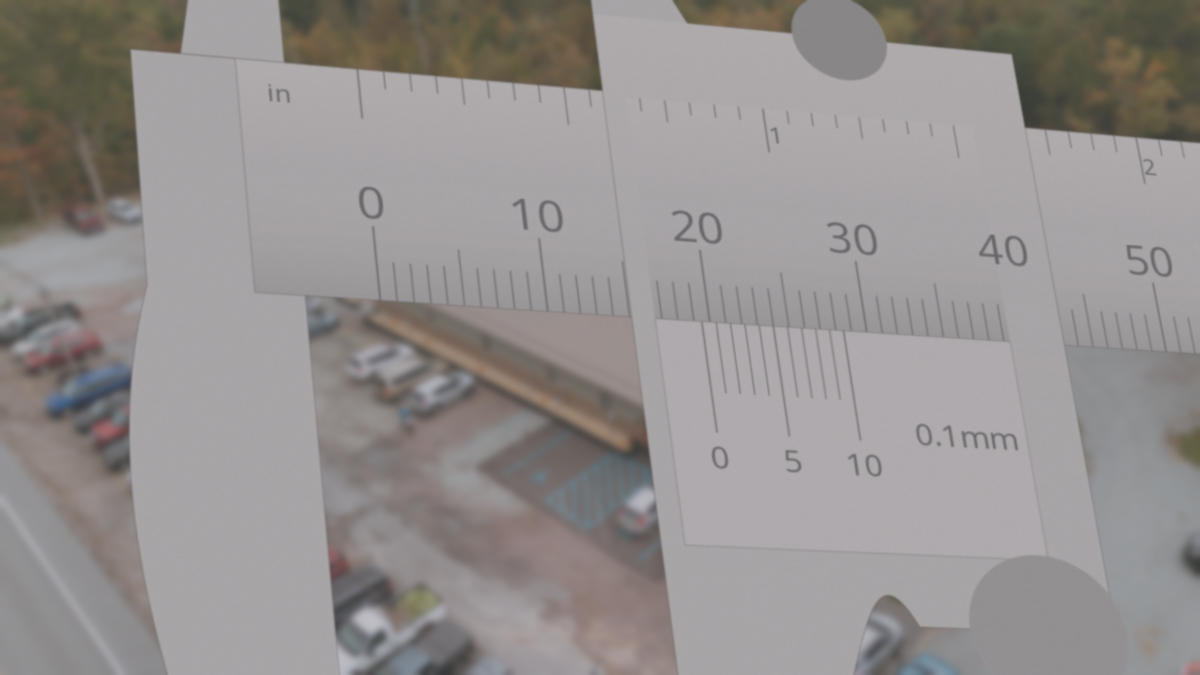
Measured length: 19.5 mm
